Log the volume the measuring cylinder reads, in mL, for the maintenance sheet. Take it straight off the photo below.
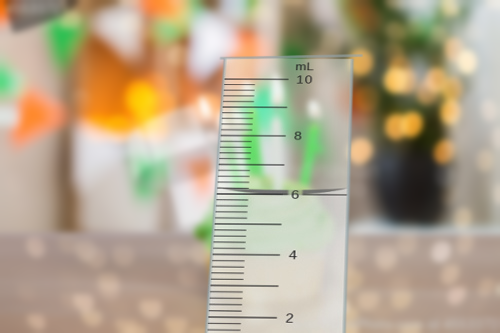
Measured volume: 6 mL
